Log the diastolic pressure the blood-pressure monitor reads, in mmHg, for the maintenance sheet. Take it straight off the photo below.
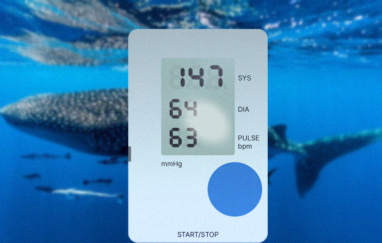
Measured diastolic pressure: 64 mmHg
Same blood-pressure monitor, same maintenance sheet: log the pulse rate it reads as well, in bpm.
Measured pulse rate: 63 bpm
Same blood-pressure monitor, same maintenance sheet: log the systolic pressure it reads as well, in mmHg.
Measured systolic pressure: 147 mmHg
